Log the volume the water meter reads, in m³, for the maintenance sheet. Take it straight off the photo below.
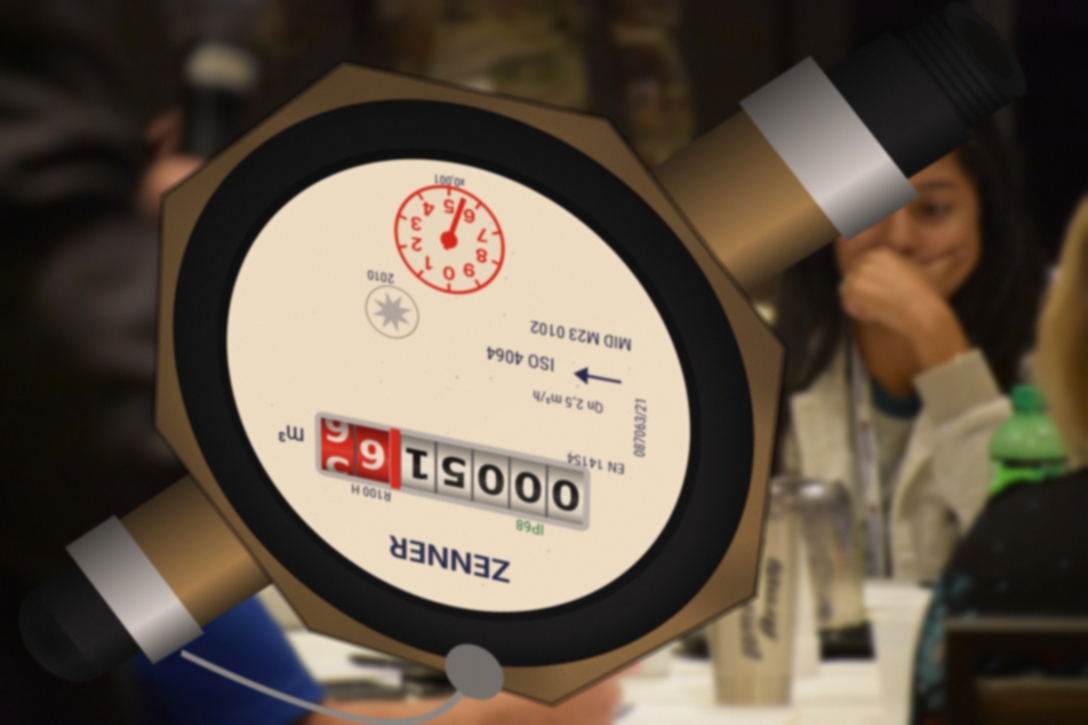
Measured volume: 51.655 m³
